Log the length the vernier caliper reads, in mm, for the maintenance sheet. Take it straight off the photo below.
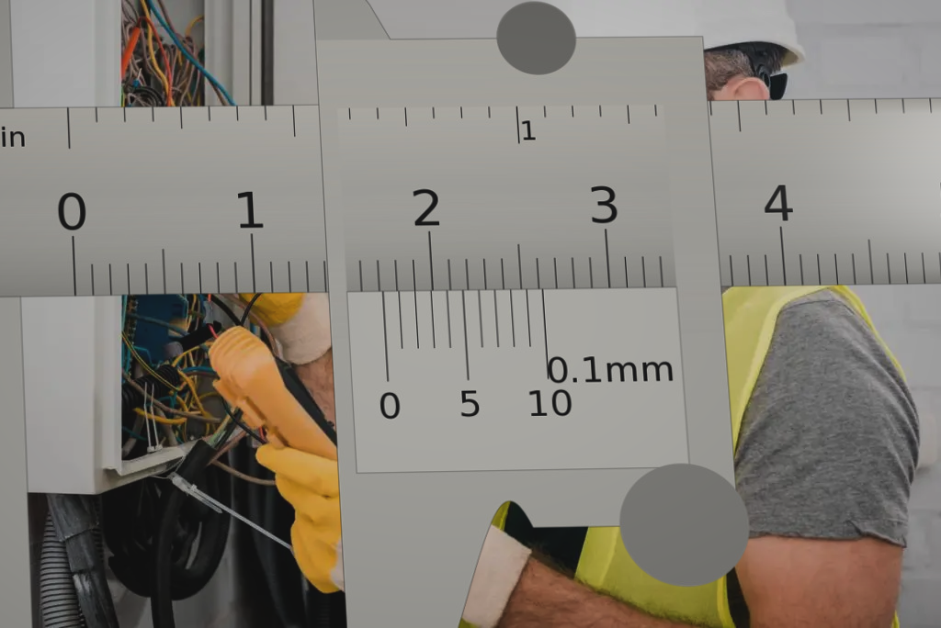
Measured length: 17.2 mm
